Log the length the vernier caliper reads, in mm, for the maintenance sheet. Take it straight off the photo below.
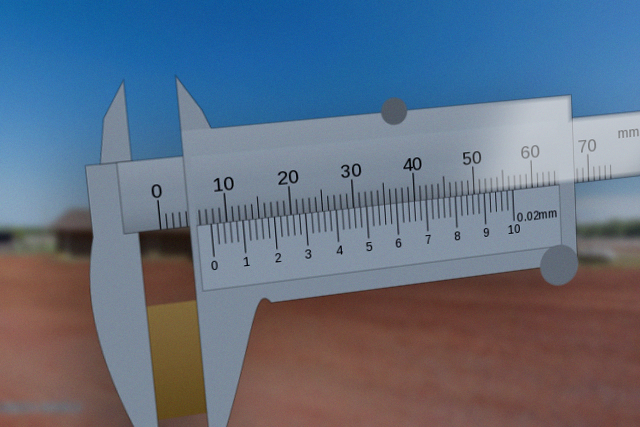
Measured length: 7.6 mm
